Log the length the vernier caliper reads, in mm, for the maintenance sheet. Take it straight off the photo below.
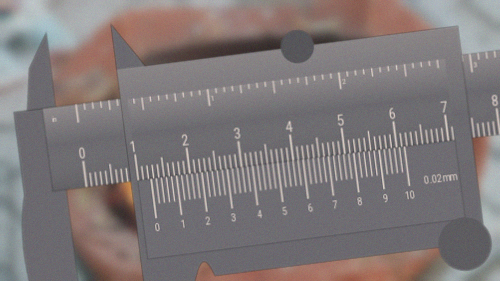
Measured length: 12.5 mm
